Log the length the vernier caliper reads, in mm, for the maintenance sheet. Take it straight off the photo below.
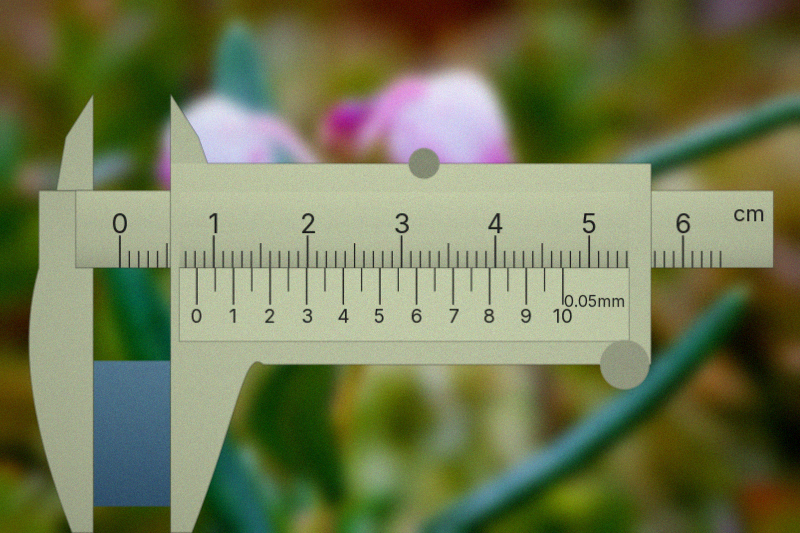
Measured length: 8.2 mm
